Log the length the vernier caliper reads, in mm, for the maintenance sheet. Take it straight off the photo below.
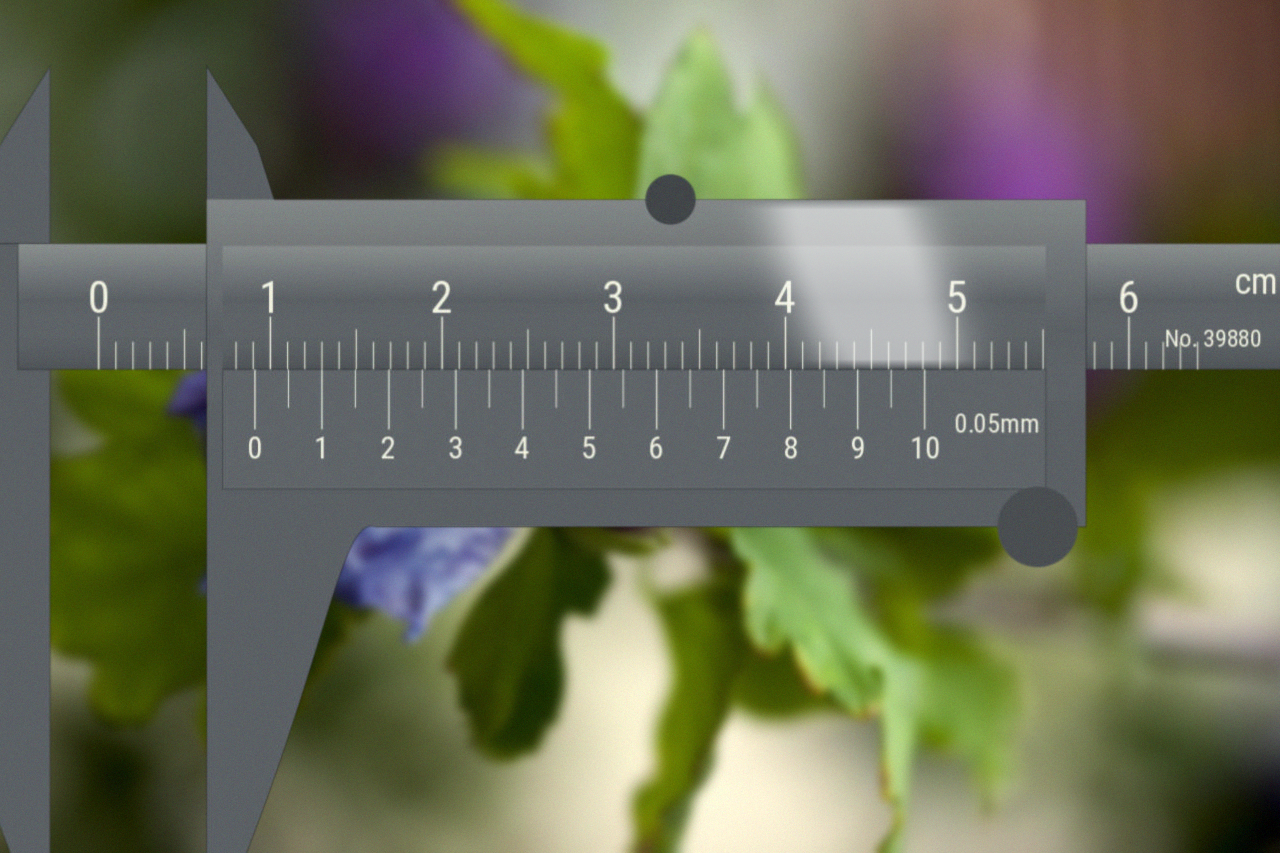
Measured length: 9.1 mm
